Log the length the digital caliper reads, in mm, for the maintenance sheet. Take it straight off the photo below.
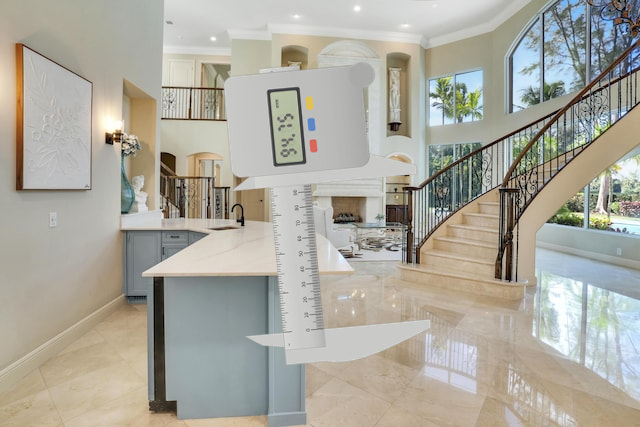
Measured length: 94.75 mm
